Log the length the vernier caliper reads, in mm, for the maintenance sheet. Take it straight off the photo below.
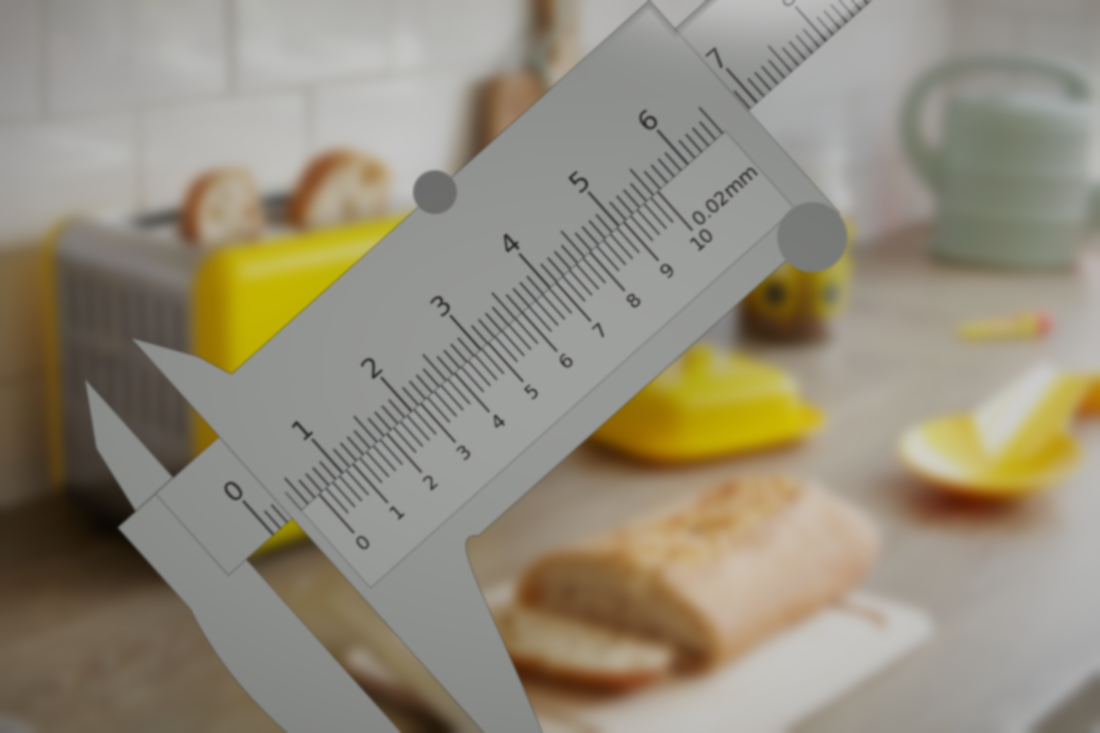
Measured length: 6.6 mm
